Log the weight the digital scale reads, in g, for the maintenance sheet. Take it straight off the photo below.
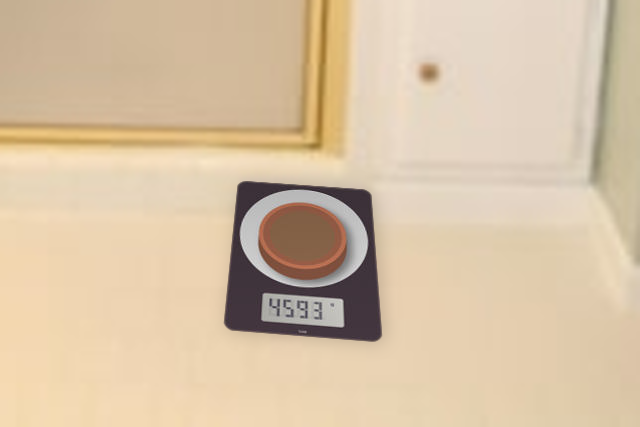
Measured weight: 4593 g
